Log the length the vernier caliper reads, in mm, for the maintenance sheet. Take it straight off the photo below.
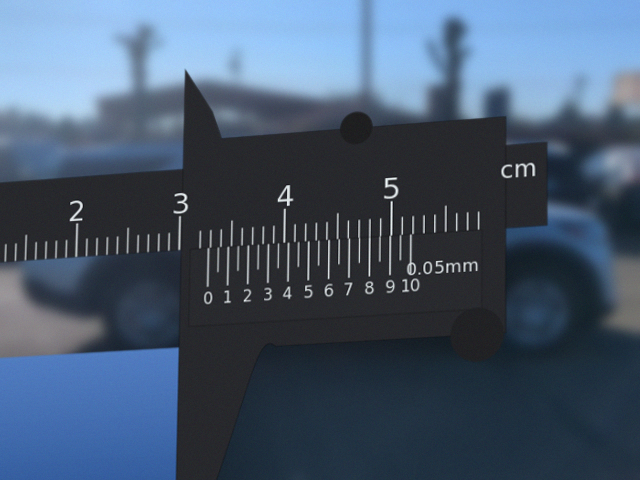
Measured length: 32.8 mm
